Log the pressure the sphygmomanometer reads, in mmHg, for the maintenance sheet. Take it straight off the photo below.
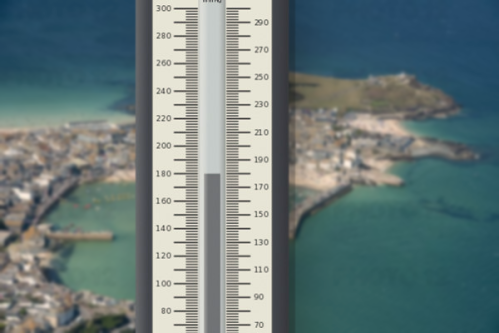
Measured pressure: 180 mmHg
